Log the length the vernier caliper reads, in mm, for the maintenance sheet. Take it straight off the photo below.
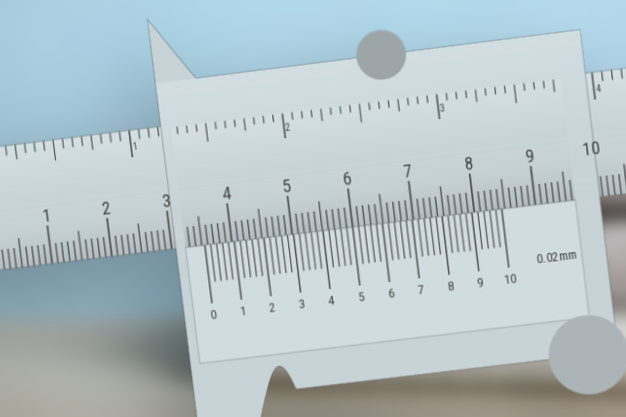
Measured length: 35.5 mm
